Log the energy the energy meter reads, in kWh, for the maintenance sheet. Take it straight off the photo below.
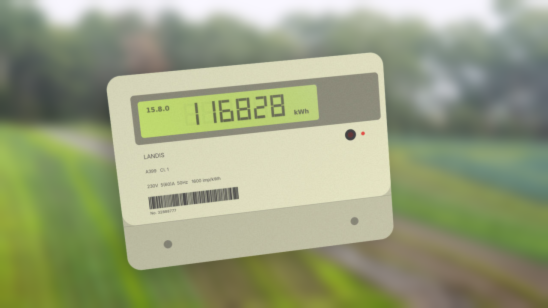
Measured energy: 116828 kWh
